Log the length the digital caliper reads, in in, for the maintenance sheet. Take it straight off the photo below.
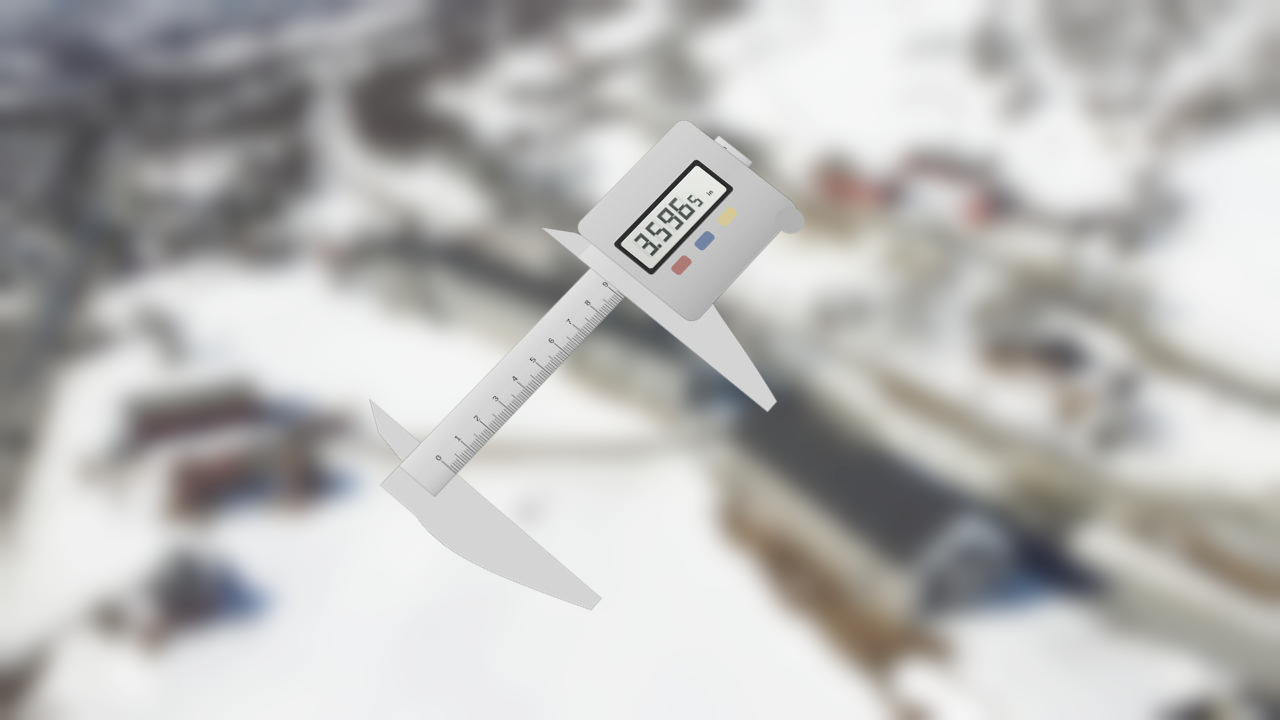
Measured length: 3.5965 in
